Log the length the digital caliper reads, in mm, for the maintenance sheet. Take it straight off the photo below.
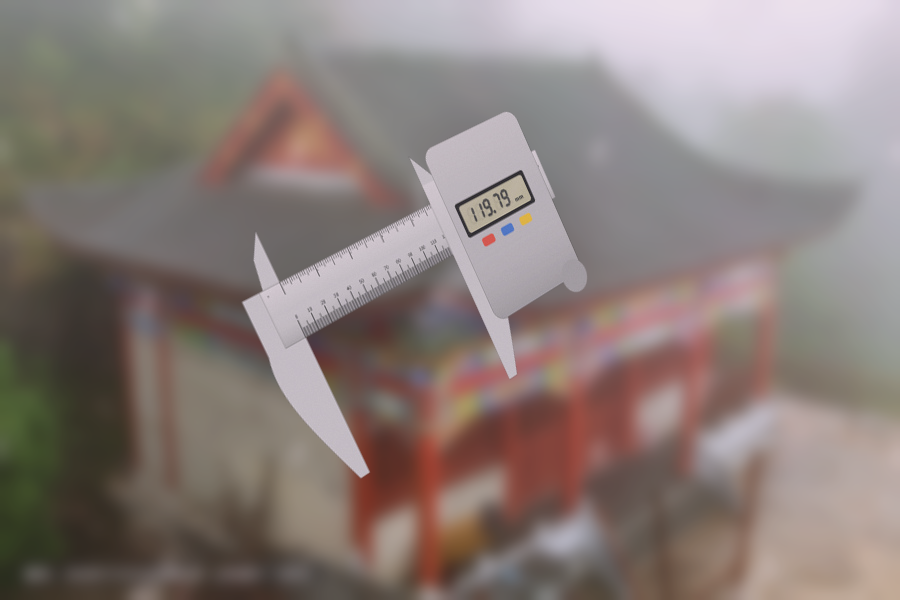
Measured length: 119.79 mm
